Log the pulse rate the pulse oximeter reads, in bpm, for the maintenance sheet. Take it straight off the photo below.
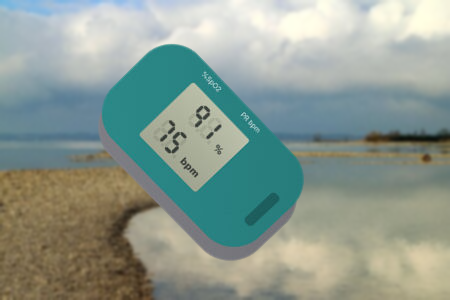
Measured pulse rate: 75 bpm
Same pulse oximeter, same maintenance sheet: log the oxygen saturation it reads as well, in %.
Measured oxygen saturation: 91 %
